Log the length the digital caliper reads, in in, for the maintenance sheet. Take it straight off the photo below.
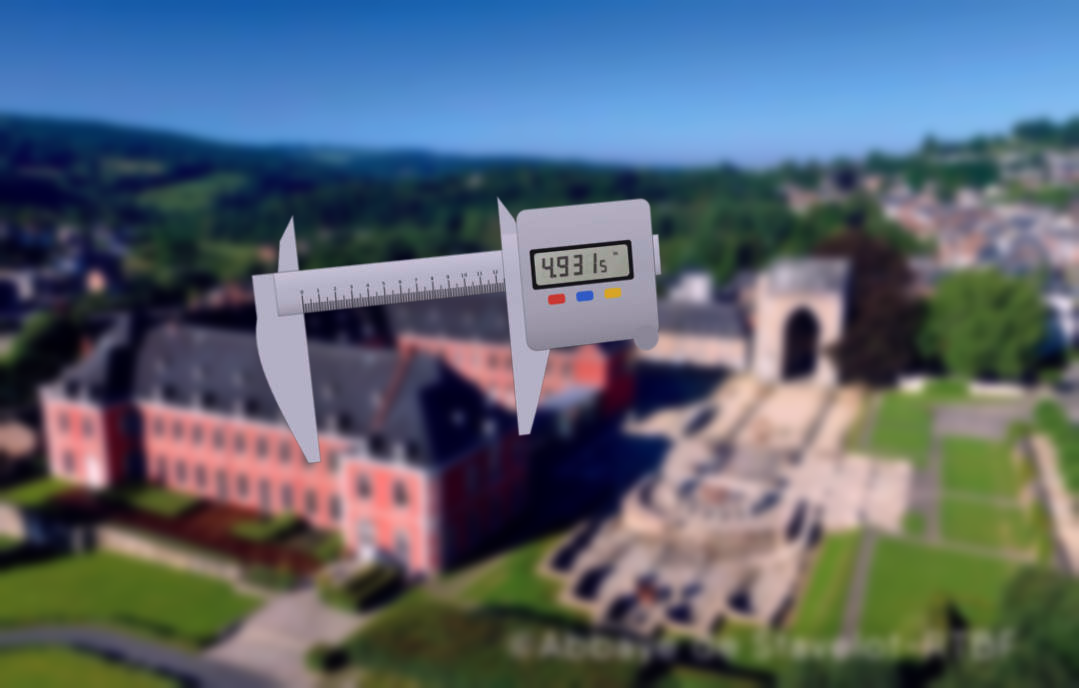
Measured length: 4.9315 in
